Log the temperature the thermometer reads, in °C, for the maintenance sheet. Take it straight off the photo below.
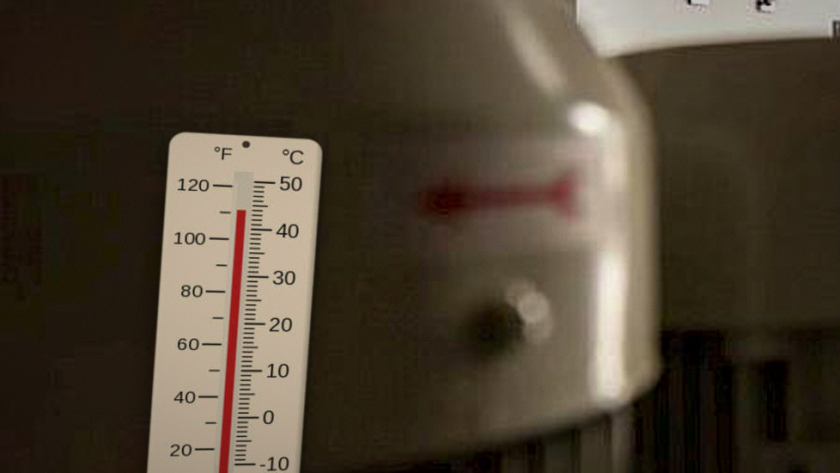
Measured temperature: 44 °C
